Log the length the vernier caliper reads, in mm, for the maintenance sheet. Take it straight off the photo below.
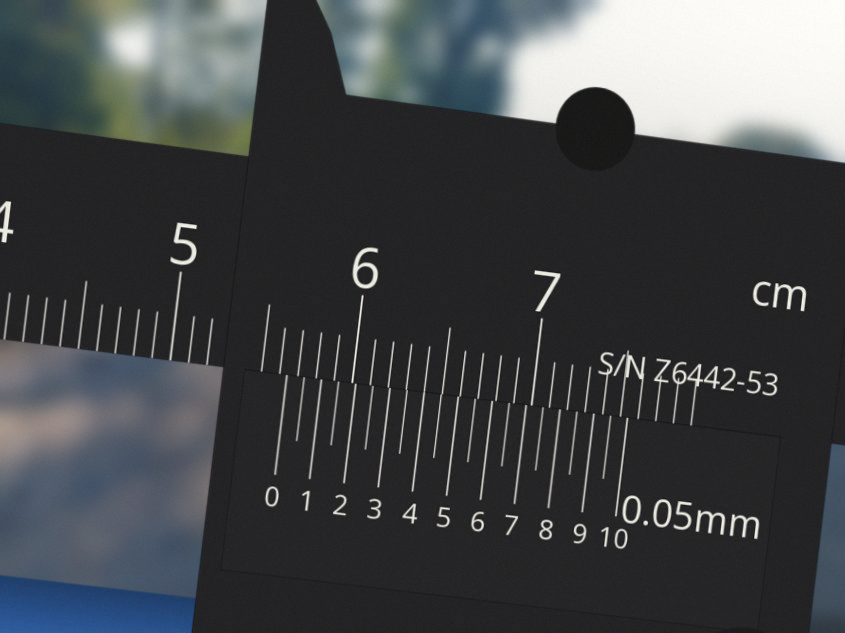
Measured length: 56.4 mm
